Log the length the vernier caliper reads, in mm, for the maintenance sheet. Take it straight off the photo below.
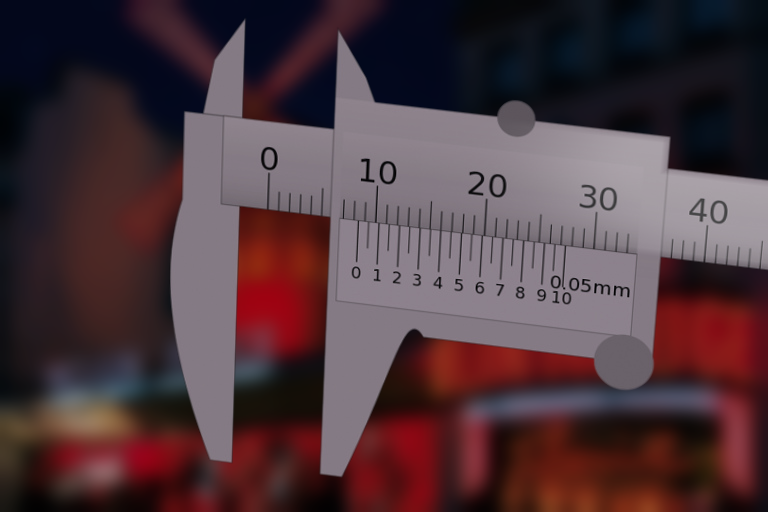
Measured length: 8.4 mm
